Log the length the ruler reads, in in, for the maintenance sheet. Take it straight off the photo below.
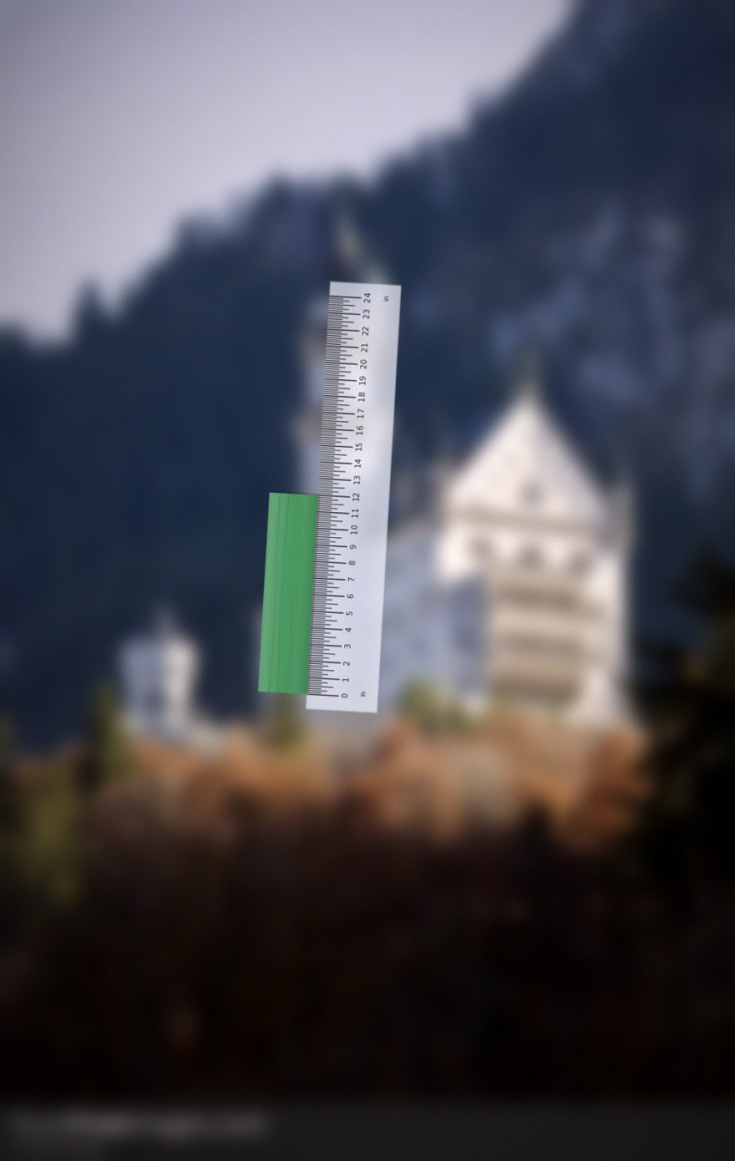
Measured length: 12 in
